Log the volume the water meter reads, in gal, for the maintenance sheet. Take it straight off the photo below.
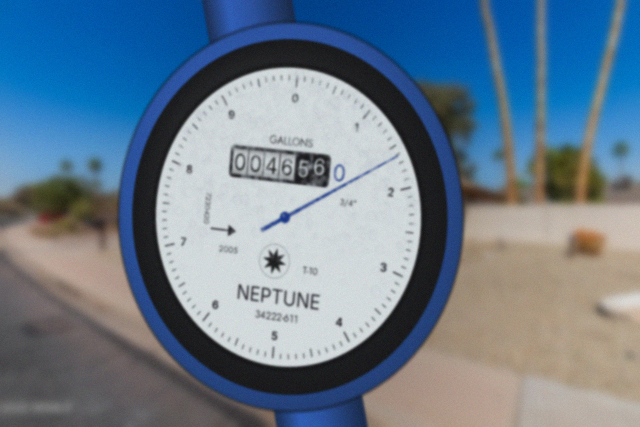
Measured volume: 46561.6 gal
